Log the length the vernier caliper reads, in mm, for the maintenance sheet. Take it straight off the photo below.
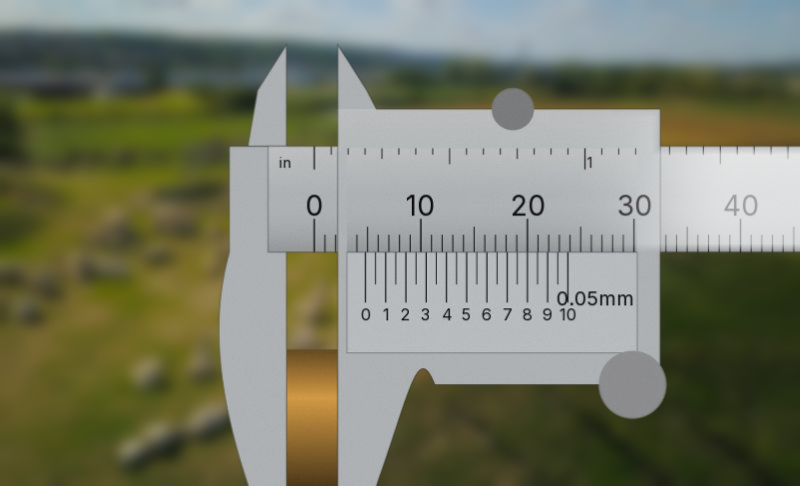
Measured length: 4.8 mm
